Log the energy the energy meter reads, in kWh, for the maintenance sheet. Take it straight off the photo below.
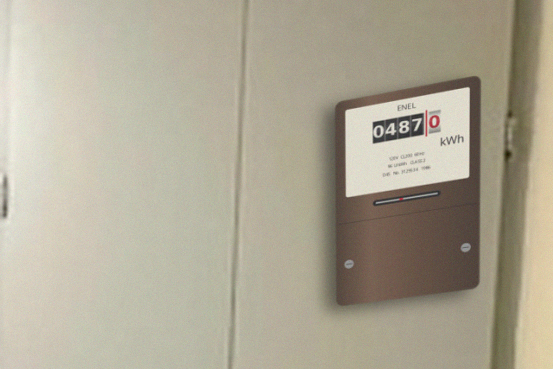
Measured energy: 487.0 kWh
